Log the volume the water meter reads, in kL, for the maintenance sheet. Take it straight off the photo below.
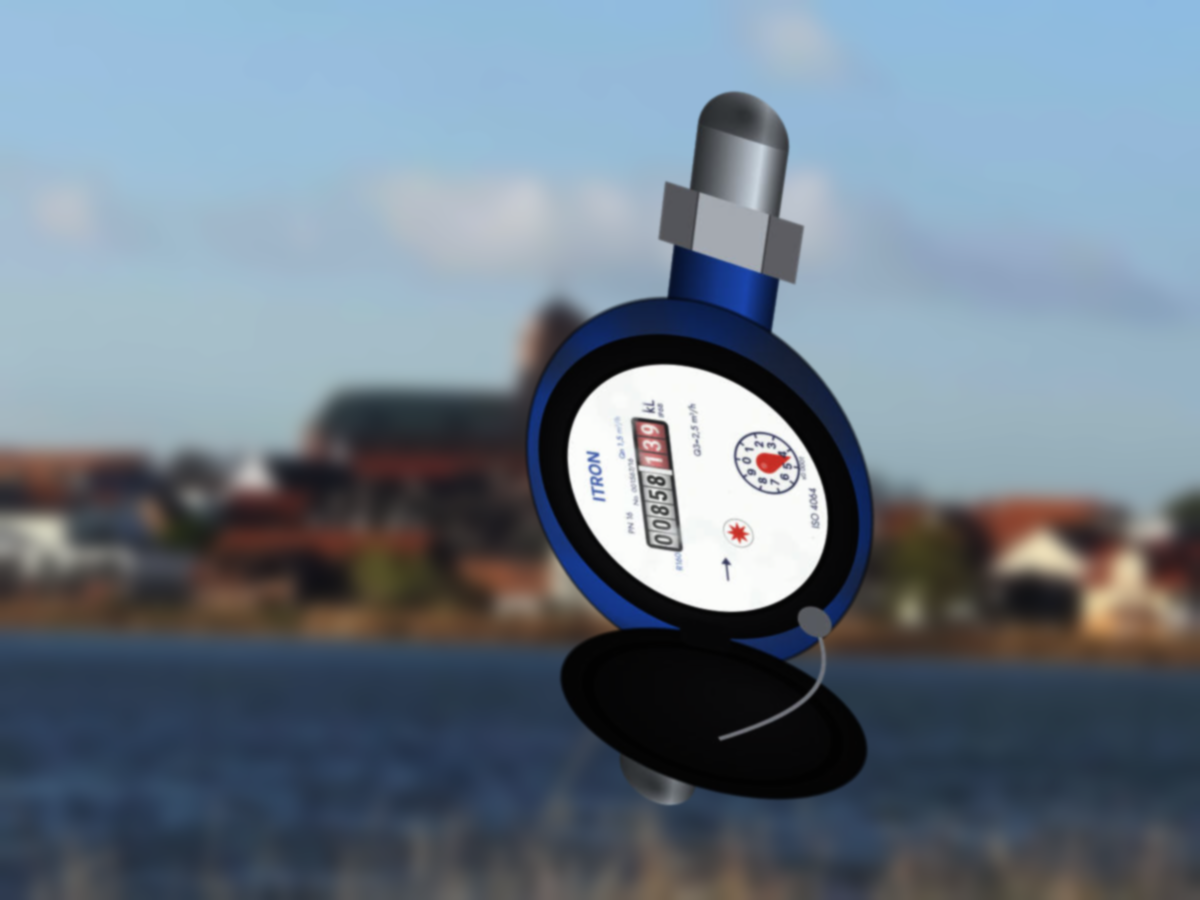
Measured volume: 858.1394 kL
